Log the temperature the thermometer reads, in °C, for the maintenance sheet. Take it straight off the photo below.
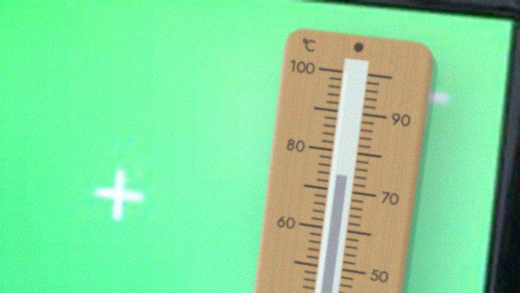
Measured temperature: 74 °C
